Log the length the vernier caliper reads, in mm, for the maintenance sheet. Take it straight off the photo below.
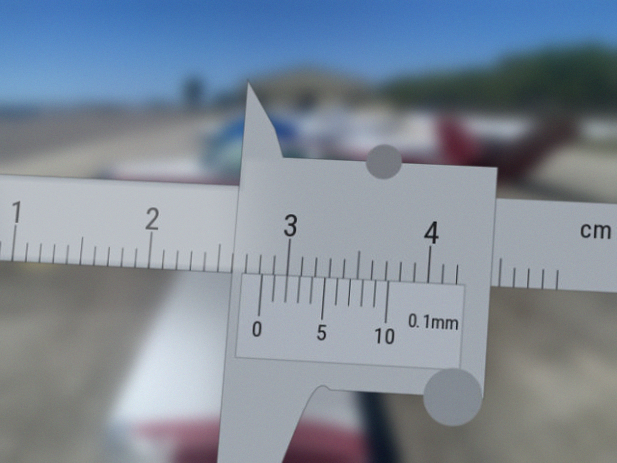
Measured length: 28.2 mm
